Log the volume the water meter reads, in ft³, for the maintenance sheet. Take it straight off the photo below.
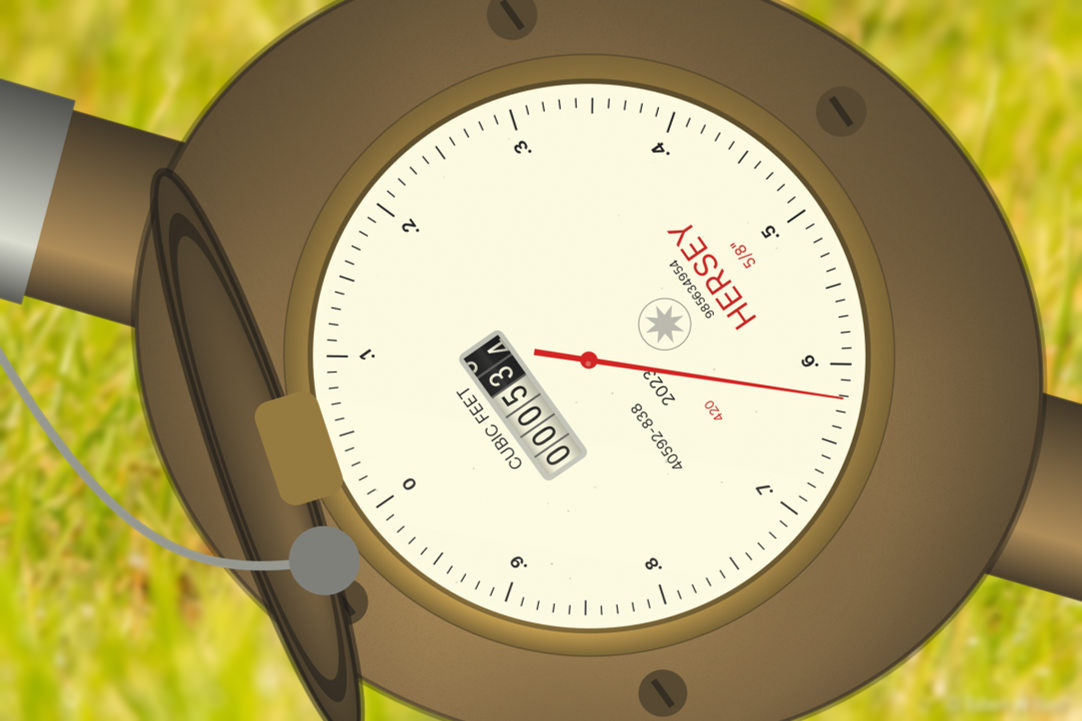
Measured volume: 533.62 ft³
